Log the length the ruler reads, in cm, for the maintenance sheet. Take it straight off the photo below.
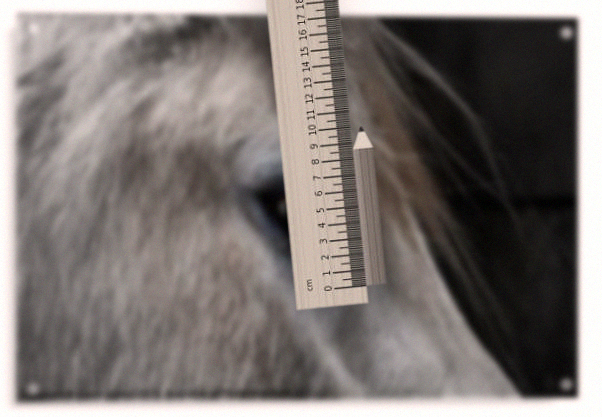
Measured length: 10 cm
